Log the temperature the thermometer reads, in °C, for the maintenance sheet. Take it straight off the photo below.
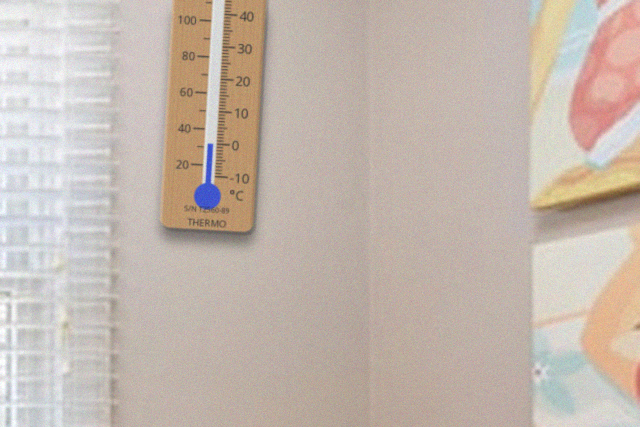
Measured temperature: 0 °C
